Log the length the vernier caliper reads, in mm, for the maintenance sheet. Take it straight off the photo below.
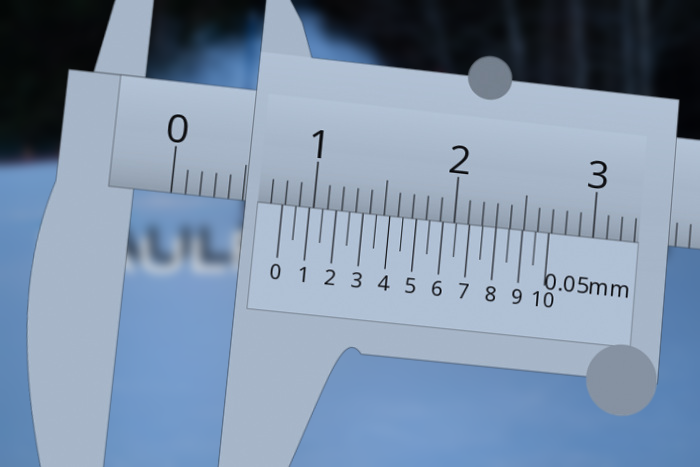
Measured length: 7.8 mm
